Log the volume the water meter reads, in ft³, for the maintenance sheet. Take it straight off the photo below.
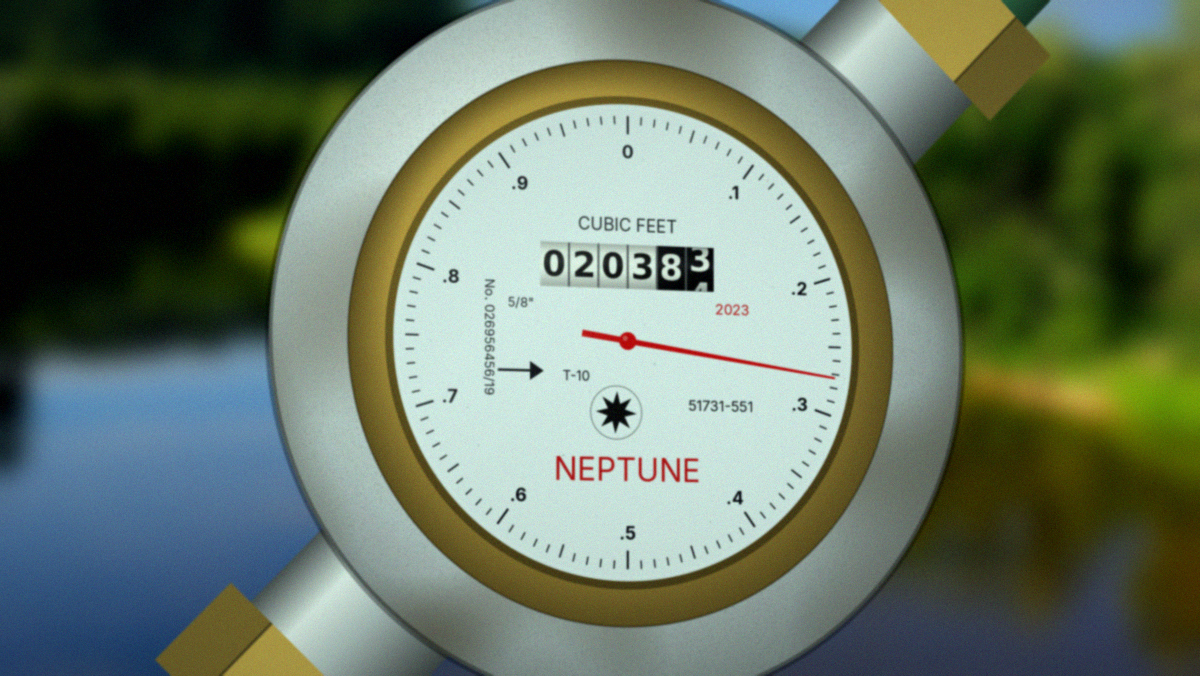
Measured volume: 20383.27 ft³
